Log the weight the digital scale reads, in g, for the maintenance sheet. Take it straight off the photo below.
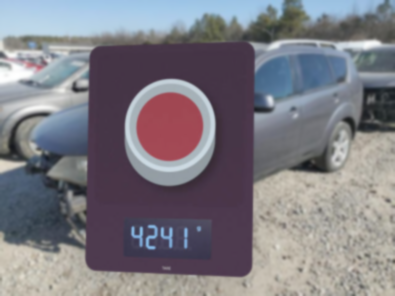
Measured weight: 4241 g
